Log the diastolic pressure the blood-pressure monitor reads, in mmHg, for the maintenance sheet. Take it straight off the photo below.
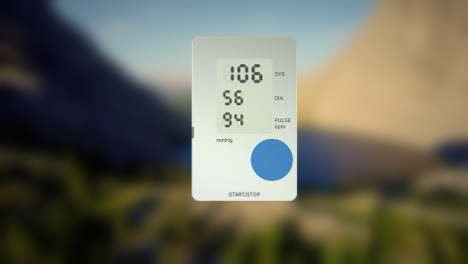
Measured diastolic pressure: 56 mmHg
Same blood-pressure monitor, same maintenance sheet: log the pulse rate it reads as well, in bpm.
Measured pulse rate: 94 bpm
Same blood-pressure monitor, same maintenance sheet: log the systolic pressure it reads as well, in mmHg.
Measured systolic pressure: 106 mmHg
